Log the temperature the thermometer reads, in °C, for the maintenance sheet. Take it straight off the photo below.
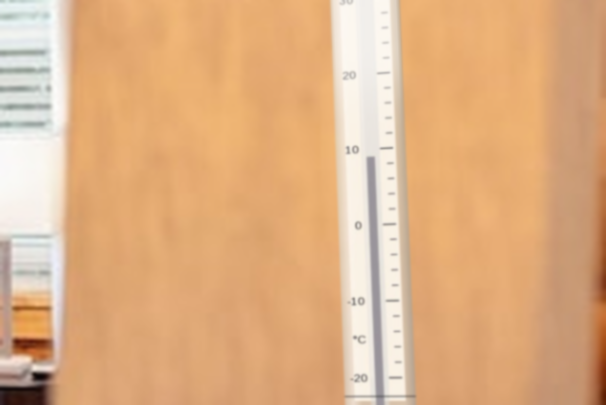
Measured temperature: 9 °C
